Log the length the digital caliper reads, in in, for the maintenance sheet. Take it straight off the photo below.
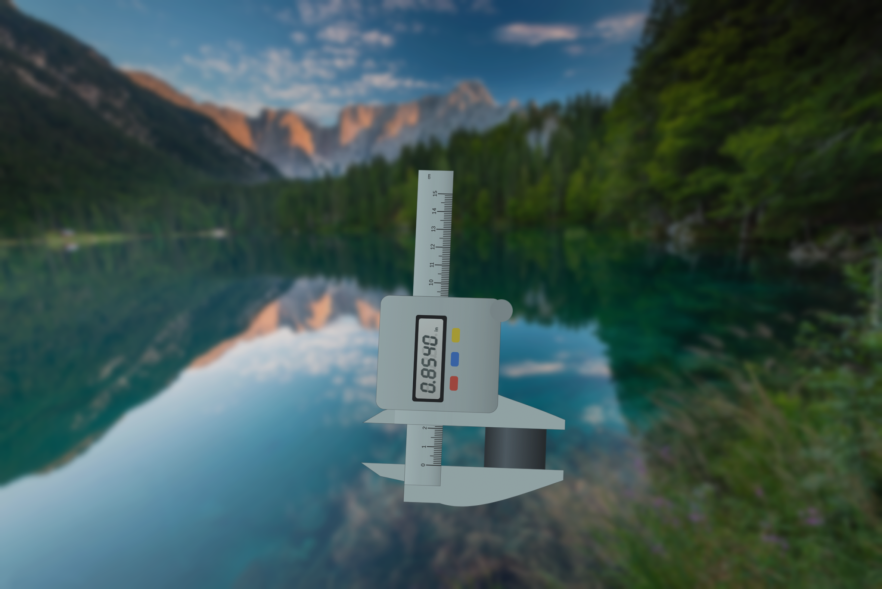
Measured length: 0.8540 in
